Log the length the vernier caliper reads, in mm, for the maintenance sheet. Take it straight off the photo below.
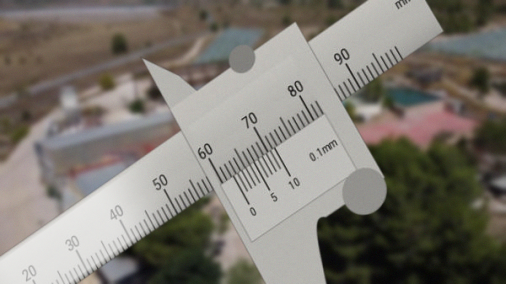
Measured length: 62.4 mm
